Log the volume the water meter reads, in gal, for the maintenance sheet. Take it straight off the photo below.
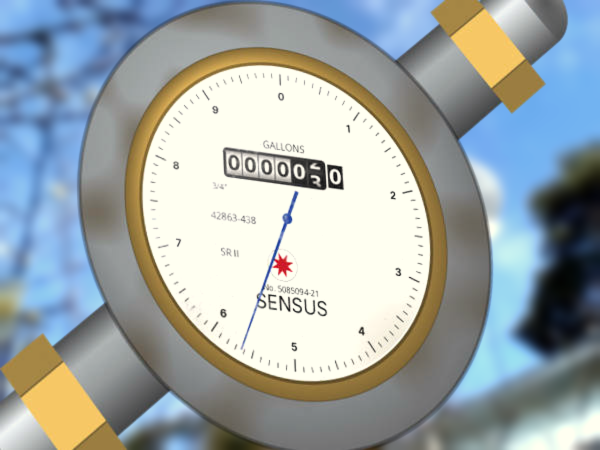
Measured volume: 25.6 gal
